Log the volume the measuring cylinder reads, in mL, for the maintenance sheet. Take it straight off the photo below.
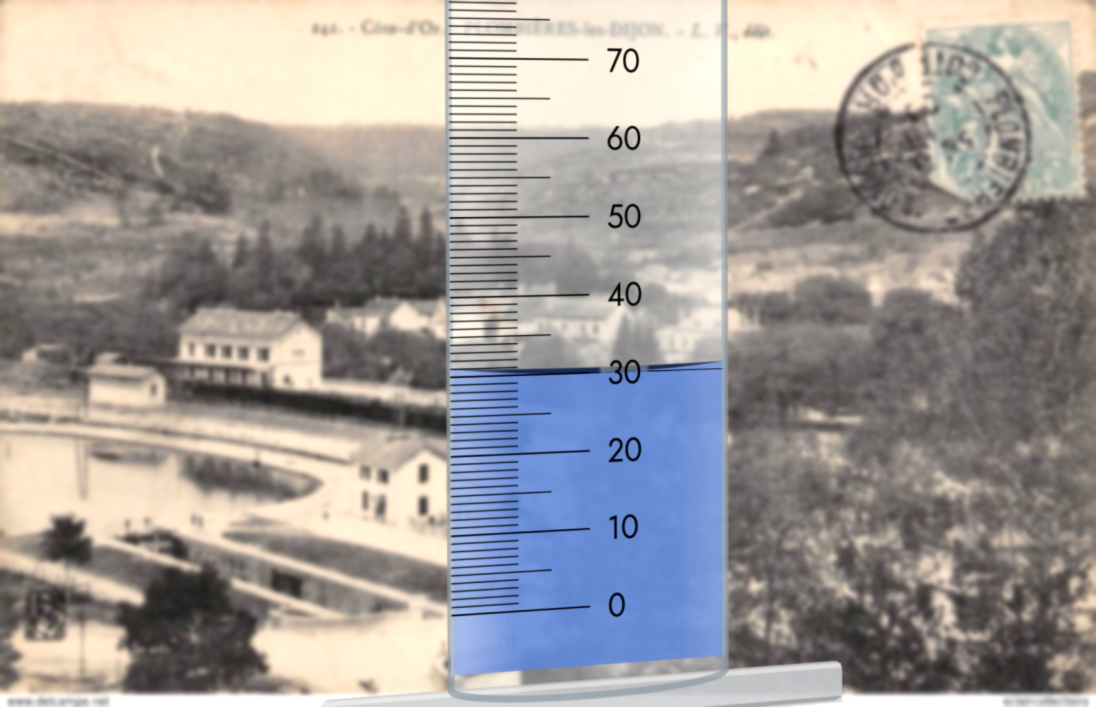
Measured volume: 30 mL
